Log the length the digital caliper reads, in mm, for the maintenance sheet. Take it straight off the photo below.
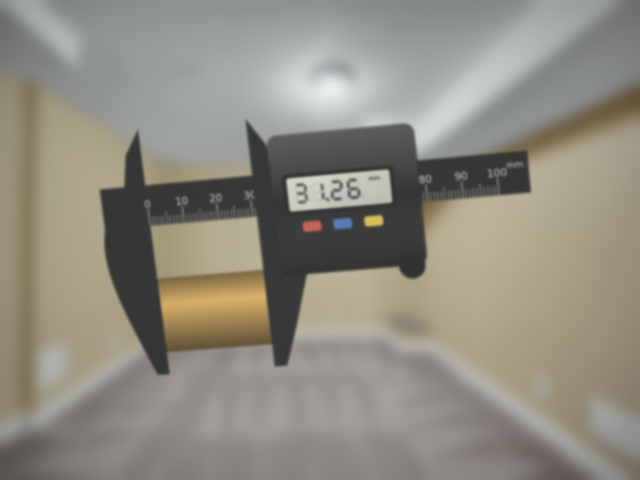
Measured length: 31.26 mm
